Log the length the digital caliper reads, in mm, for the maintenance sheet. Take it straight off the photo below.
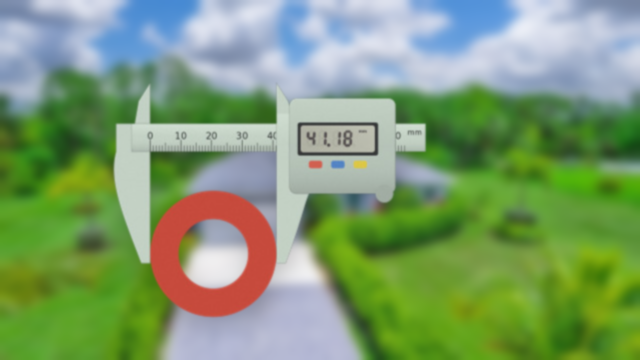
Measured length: 41.18 mm
